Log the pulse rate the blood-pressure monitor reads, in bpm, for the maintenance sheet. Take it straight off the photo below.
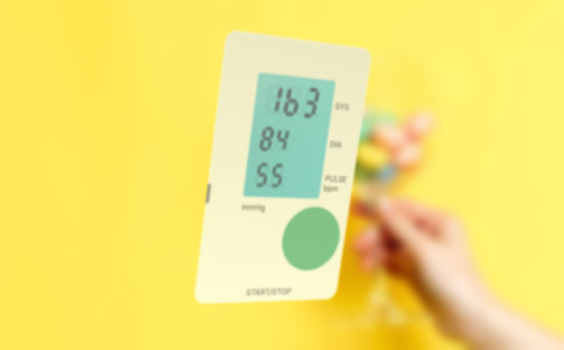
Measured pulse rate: 55 bpm
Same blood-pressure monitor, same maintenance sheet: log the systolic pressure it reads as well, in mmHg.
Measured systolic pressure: 163 mmHg
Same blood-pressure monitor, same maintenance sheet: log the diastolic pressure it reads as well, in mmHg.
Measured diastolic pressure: 84 mmHg
